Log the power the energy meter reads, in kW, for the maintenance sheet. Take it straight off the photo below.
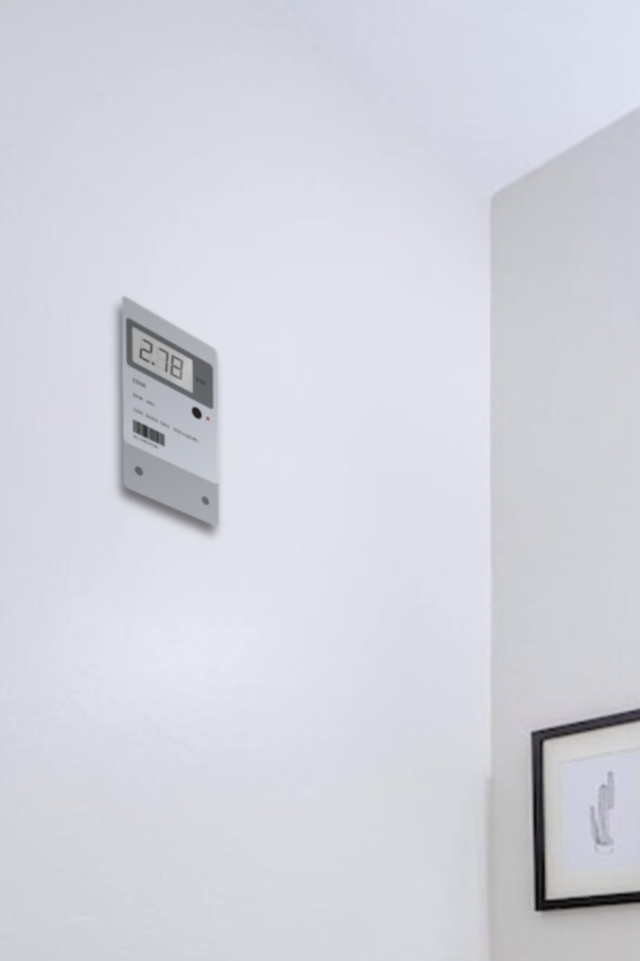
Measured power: 2.78 kW
